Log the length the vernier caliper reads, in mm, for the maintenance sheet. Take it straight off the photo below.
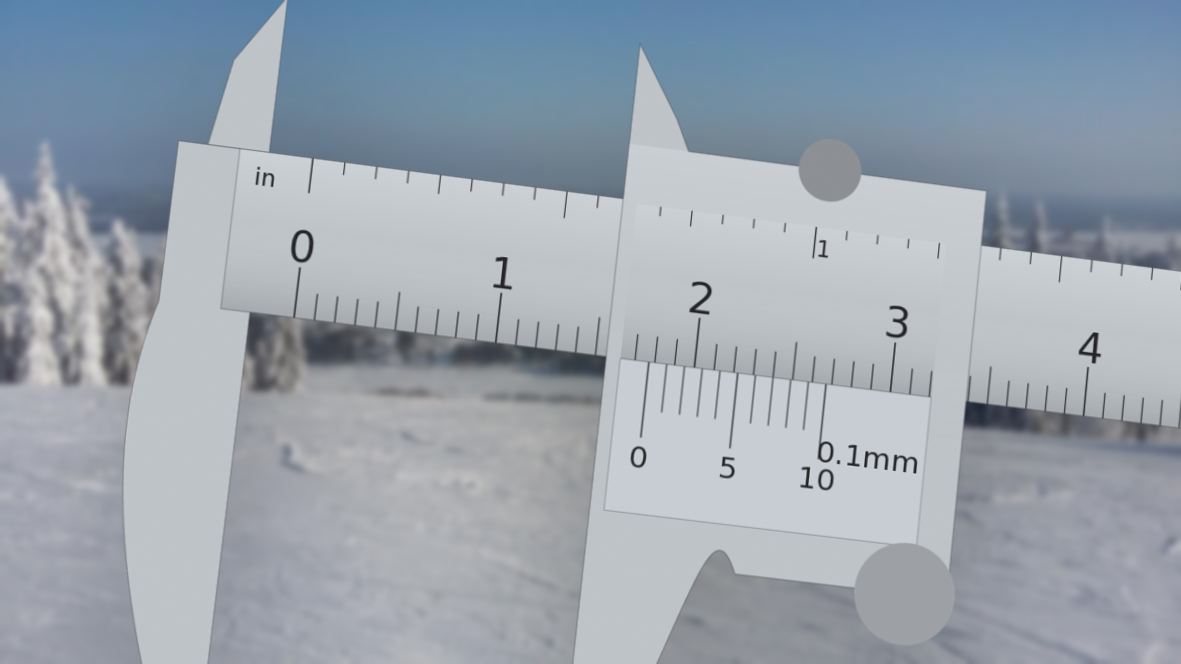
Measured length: 17.7 mm
